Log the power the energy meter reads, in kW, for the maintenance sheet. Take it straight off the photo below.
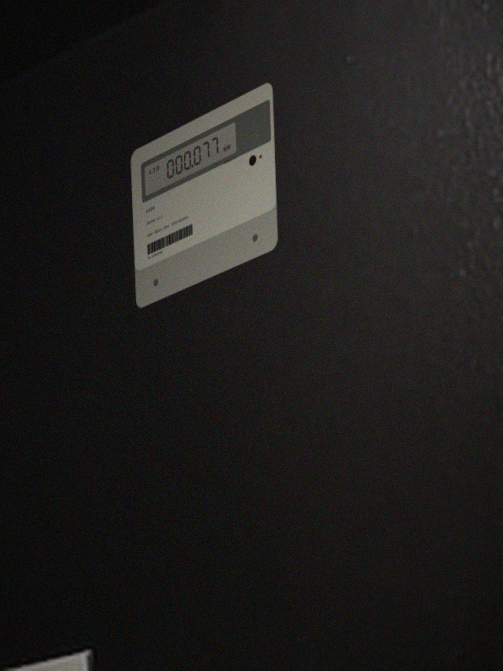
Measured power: 0.077 kW
